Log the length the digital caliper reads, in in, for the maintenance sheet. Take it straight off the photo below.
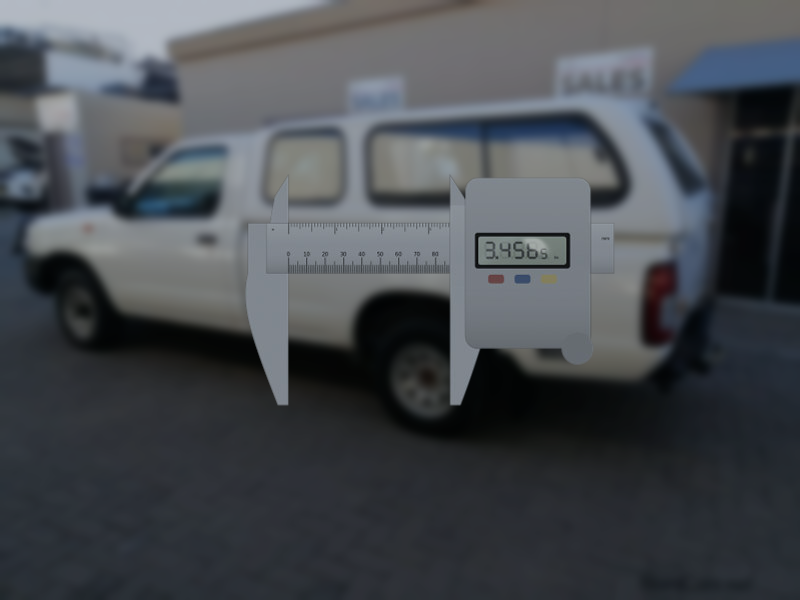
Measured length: 3.4565 in
